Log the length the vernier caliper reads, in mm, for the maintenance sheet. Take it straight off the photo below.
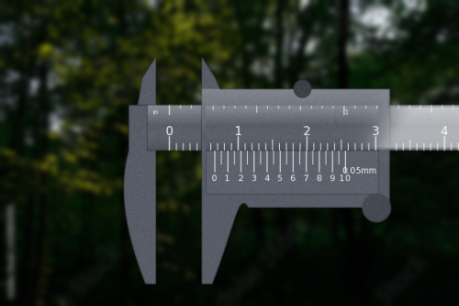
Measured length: 6.6 mm
